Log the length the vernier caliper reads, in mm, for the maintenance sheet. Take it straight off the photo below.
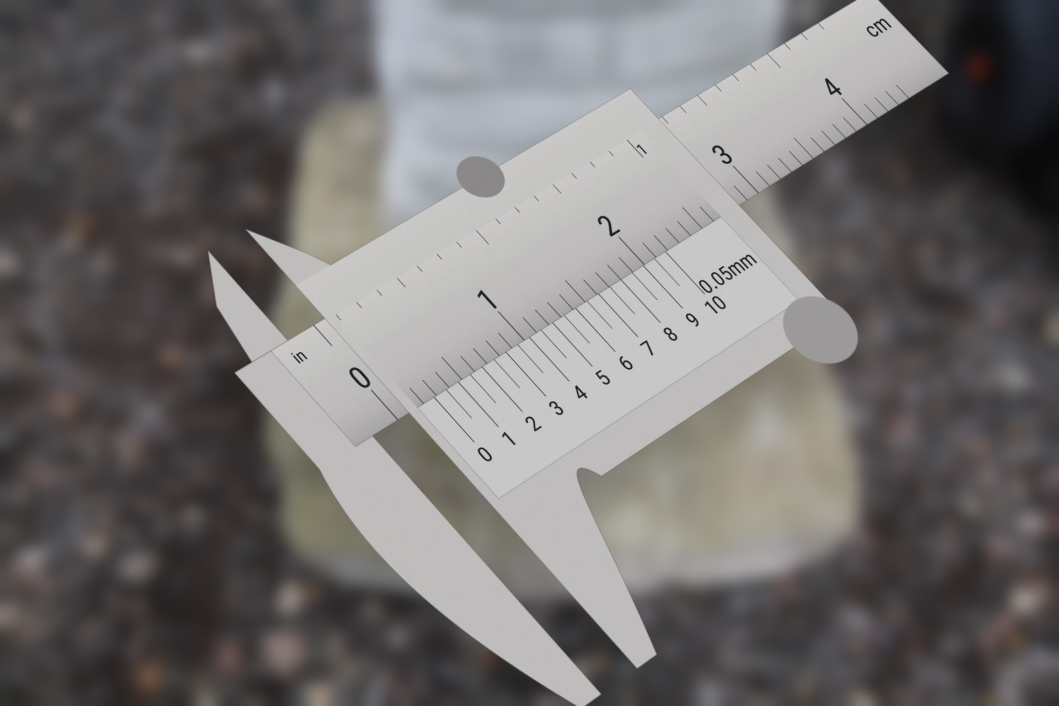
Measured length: 2.8 mm
